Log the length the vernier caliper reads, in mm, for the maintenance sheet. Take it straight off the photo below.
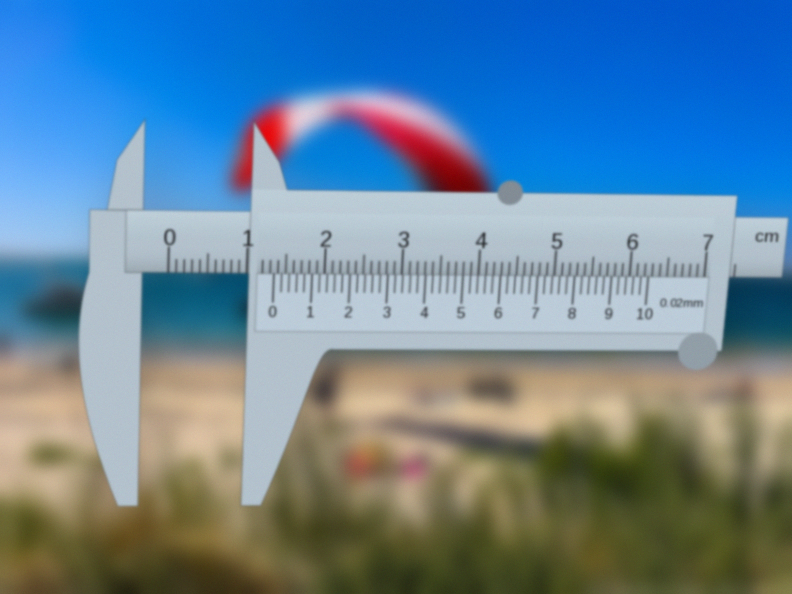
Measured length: 13.5 mm
